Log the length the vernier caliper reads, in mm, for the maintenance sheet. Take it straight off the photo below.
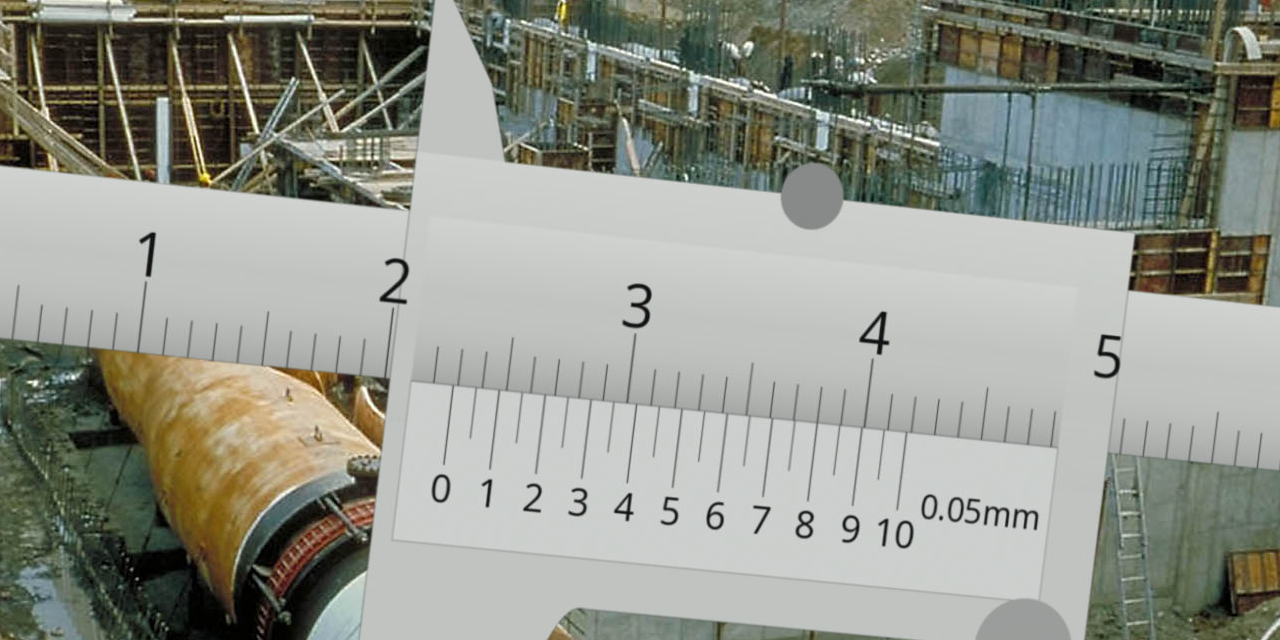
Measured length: 22.8 mm
